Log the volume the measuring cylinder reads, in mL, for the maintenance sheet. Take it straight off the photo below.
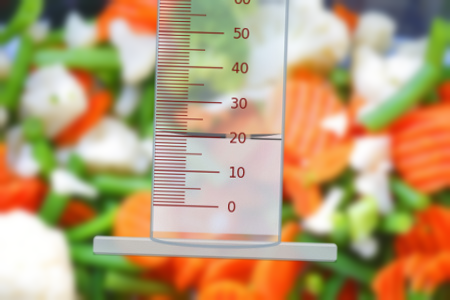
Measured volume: 20 mL
